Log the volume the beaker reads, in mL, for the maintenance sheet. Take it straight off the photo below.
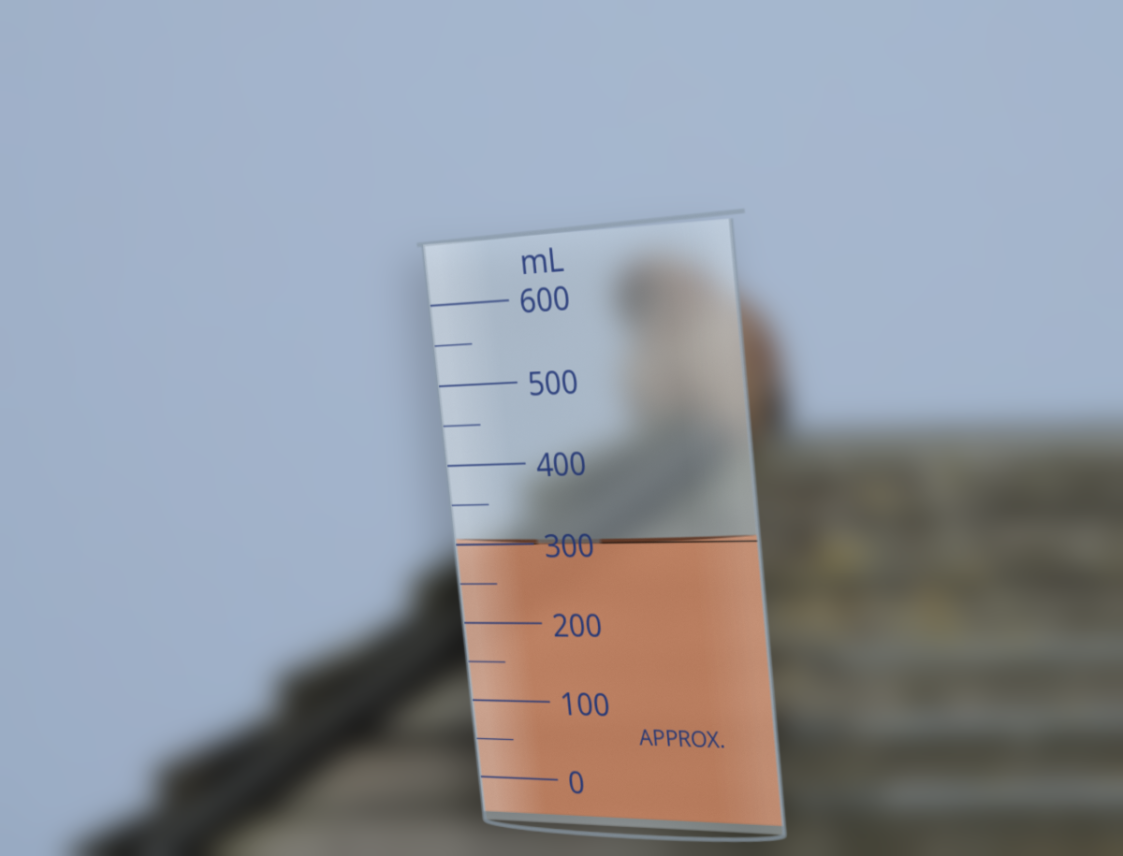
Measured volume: 300 mL
